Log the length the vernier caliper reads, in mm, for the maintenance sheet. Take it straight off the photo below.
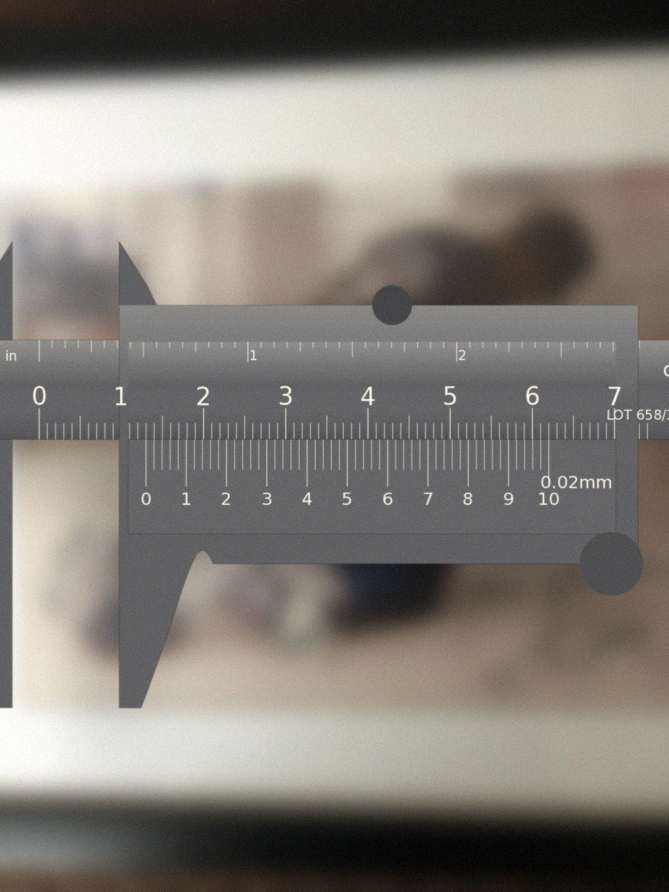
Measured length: 13.0 mm
